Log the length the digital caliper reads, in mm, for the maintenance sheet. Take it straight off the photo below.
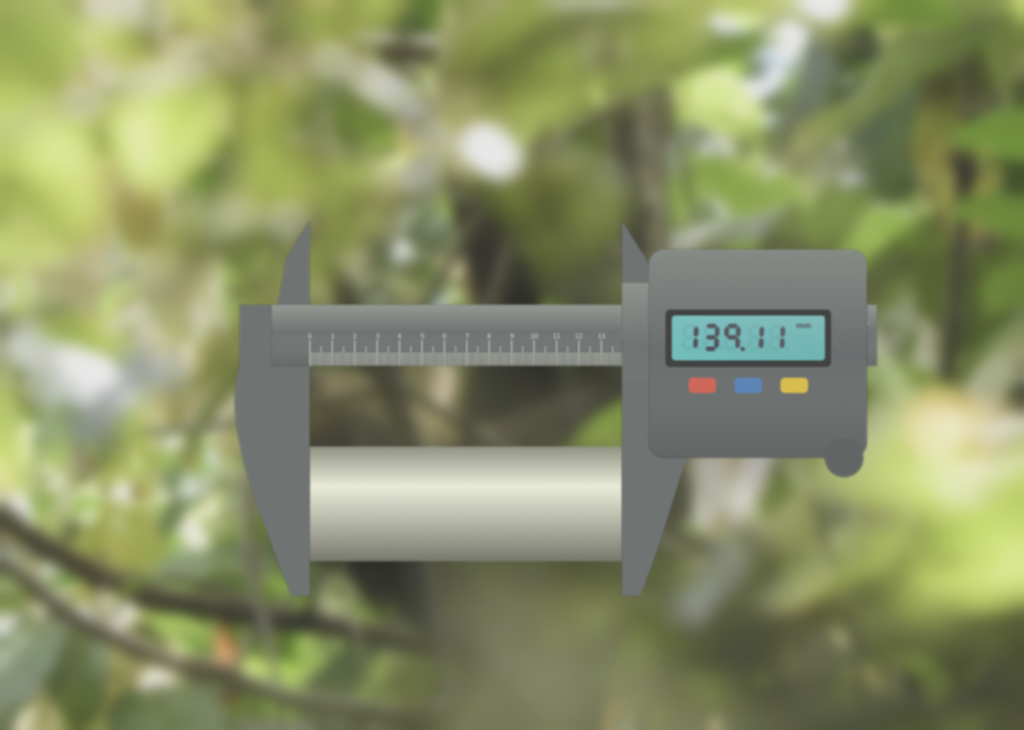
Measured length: 139.11 mm
